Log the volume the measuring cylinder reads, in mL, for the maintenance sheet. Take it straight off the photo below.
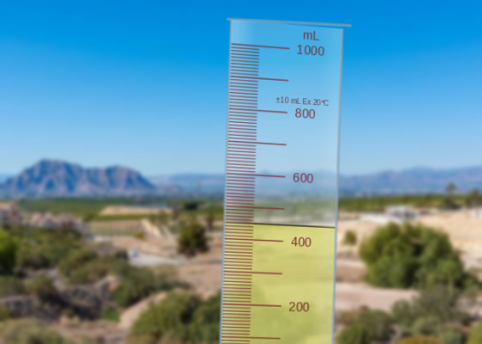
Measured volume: 450 mL
